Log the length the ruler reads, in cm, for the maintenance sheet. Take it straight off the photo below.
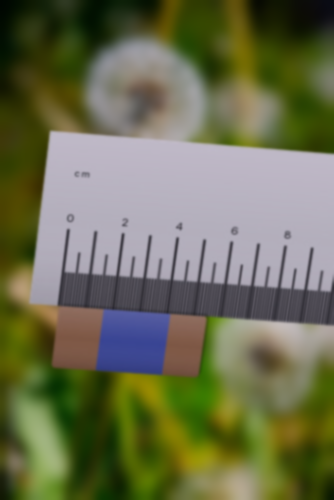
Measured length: 5.5 cm
